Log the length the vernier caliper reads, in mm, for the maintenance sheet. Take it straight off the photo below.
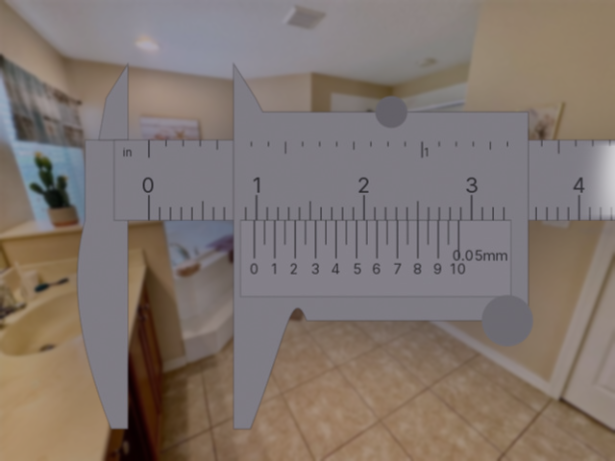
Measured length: 9.8 mm
